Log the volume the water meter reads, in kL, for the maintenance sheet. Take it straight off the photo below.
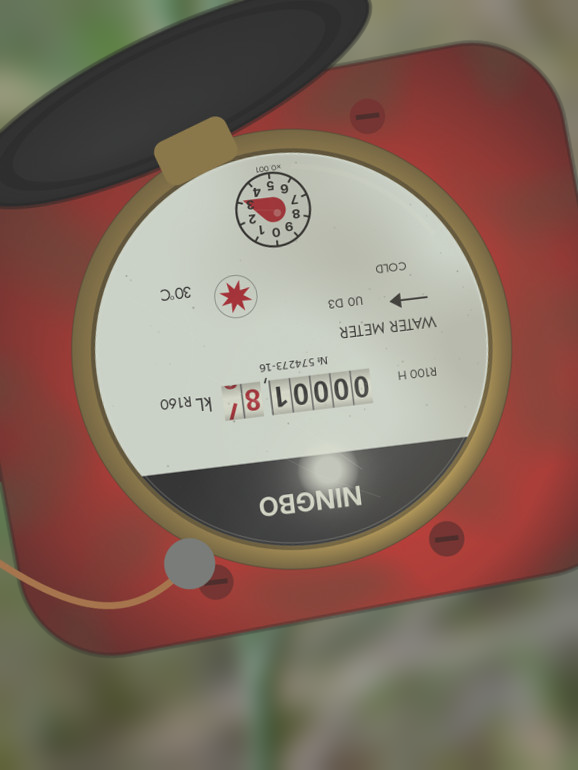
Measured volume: 1.873 kL
